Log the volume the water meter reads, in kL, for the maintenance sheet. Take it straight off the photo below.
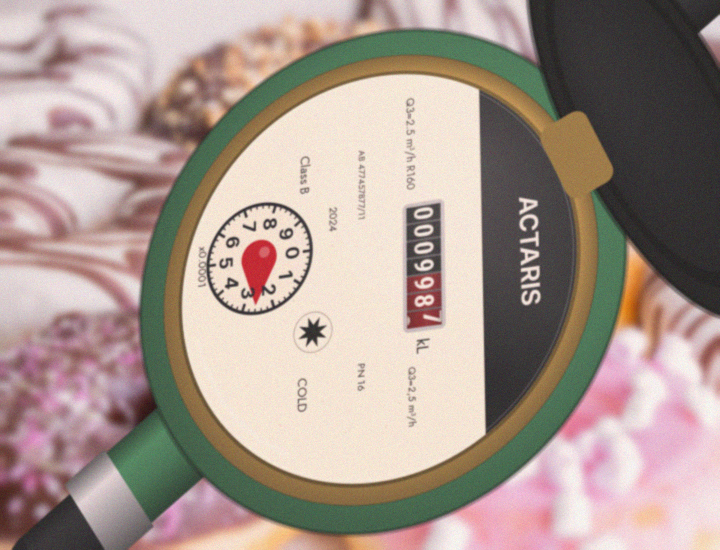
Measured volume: 9.9872 kL
